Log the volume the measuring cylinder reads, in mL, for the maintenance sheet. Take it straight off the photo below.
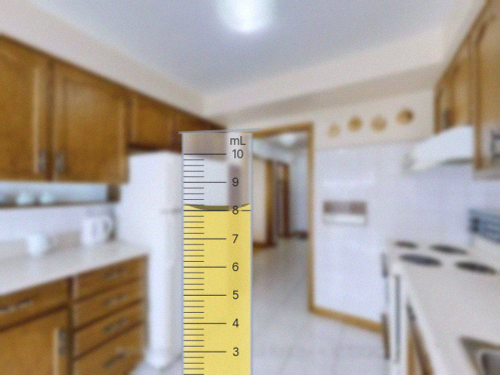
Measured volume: 8 mL
